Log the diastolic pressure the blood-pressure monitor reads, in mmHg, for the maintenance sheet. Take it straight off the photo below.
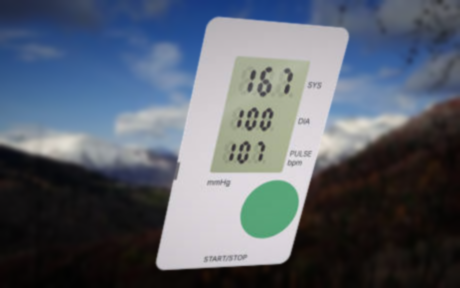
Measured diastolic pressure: 100 mmHg
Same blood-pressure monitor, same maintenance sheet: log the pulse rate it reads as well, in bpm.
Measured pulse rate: 107 bpm
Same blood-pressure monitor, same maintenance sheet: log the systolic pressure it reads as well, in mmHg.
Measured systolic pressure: 167 mmHg
